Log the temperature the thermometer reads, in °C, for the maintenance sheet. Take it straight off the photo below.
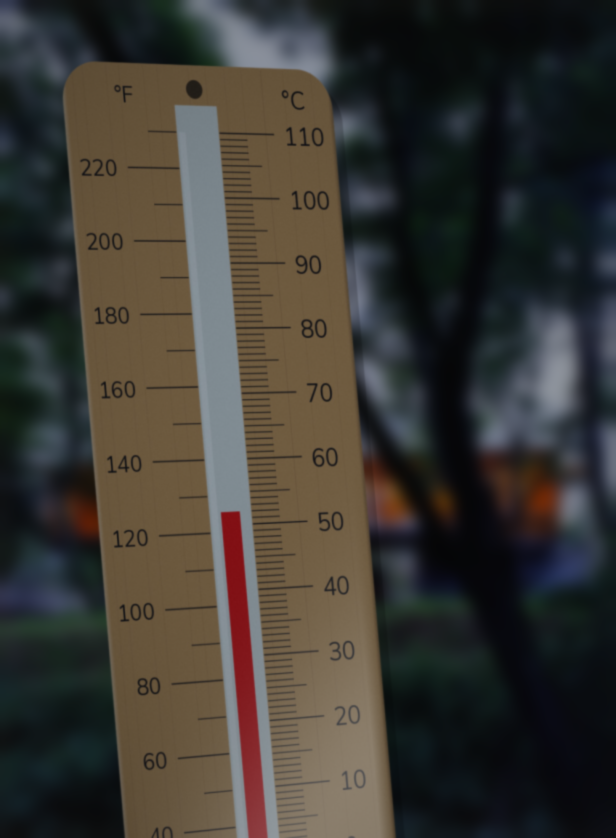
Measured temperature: 52 °C
